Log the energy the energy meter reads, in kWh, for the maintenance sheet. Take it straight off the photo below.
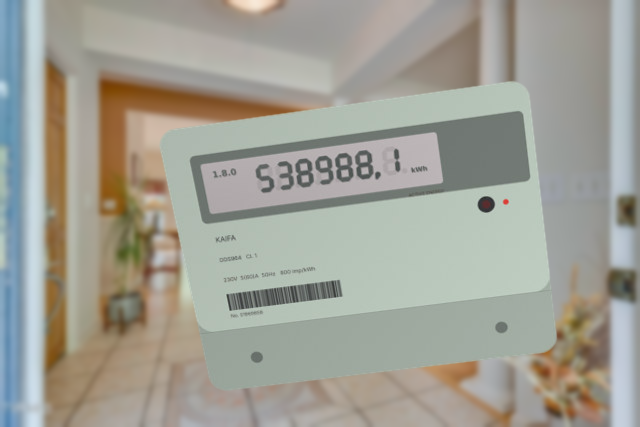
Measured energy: 538988.1 kWh
